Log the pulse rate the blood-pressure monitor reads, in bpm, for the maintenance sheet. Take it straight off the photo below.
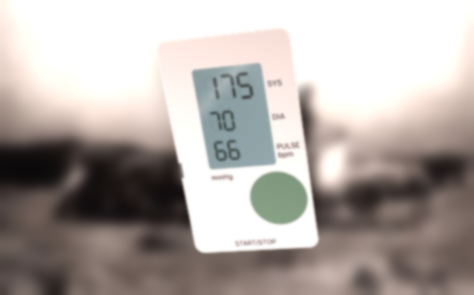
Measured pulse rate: 66 bpm
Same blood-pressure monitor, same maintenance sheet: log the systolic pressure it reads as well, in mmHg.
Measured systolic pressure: 175 mmHg
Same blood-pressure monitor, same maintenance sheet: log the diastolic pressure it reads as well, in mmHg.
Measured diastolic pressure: 70 mmHg
